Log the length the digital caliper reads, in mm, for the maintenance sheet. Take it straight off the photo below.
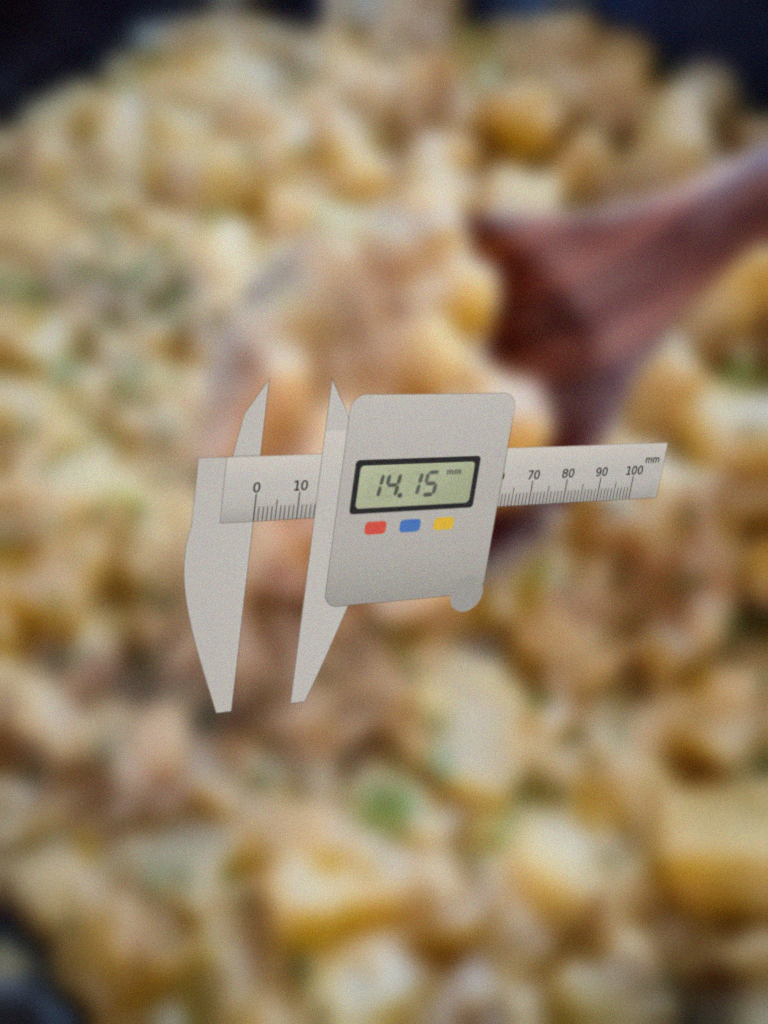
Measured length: 14.15 mm
